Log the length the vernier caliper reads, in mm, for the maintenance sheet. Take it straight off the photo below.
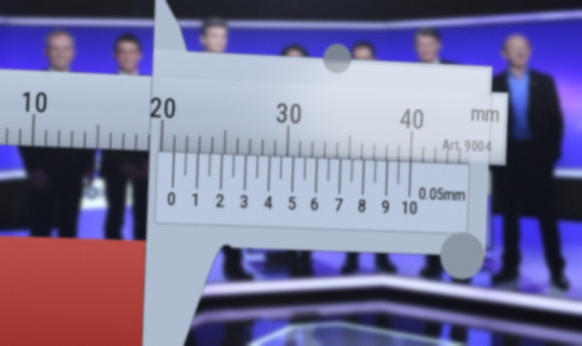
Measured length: 21.0 mm
